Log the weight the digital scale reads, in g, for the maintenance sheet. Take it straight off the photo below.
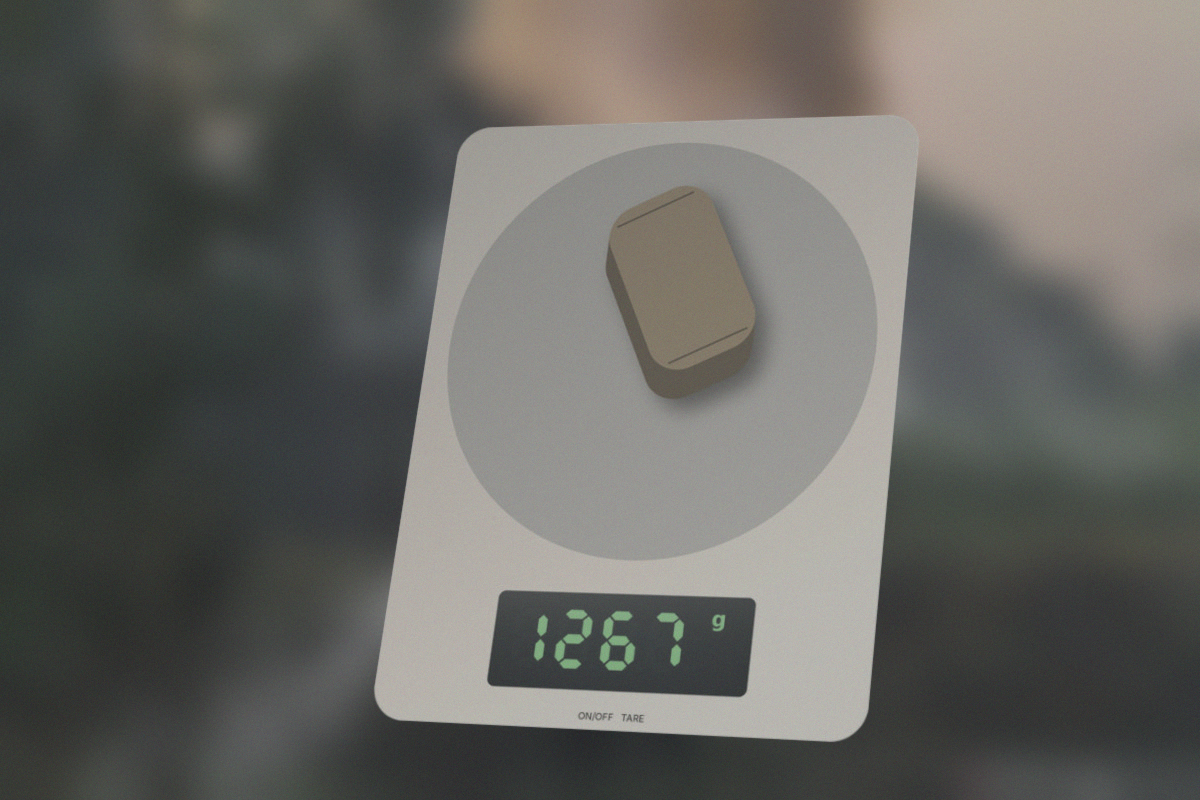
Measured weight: 1267 g
